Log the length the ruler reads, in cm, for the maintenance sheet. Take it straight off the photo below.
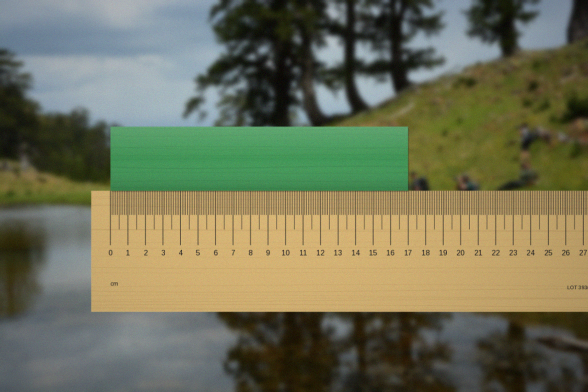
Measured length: 17 cm
